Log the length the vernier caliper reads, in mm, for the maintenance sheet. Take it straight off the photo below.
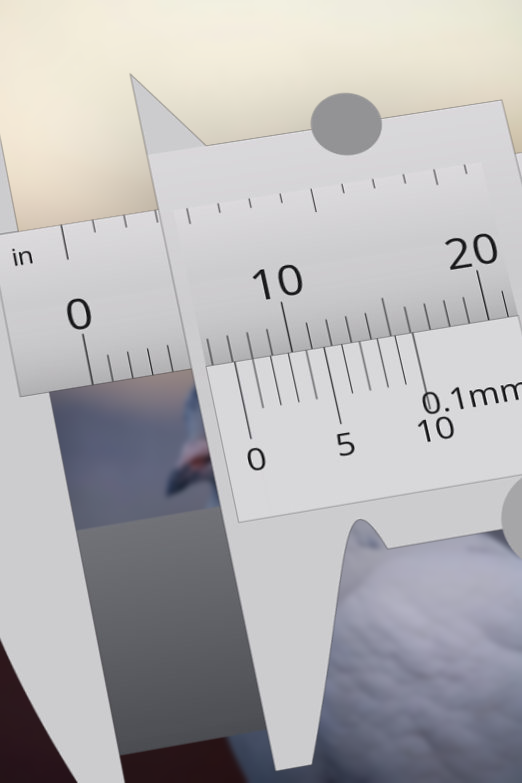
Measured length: 7.1 mm
